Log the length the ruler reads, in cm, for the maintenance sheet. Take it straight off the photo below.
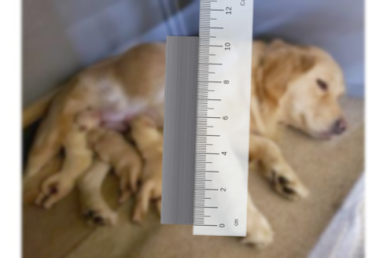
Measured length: 10.5 cm
